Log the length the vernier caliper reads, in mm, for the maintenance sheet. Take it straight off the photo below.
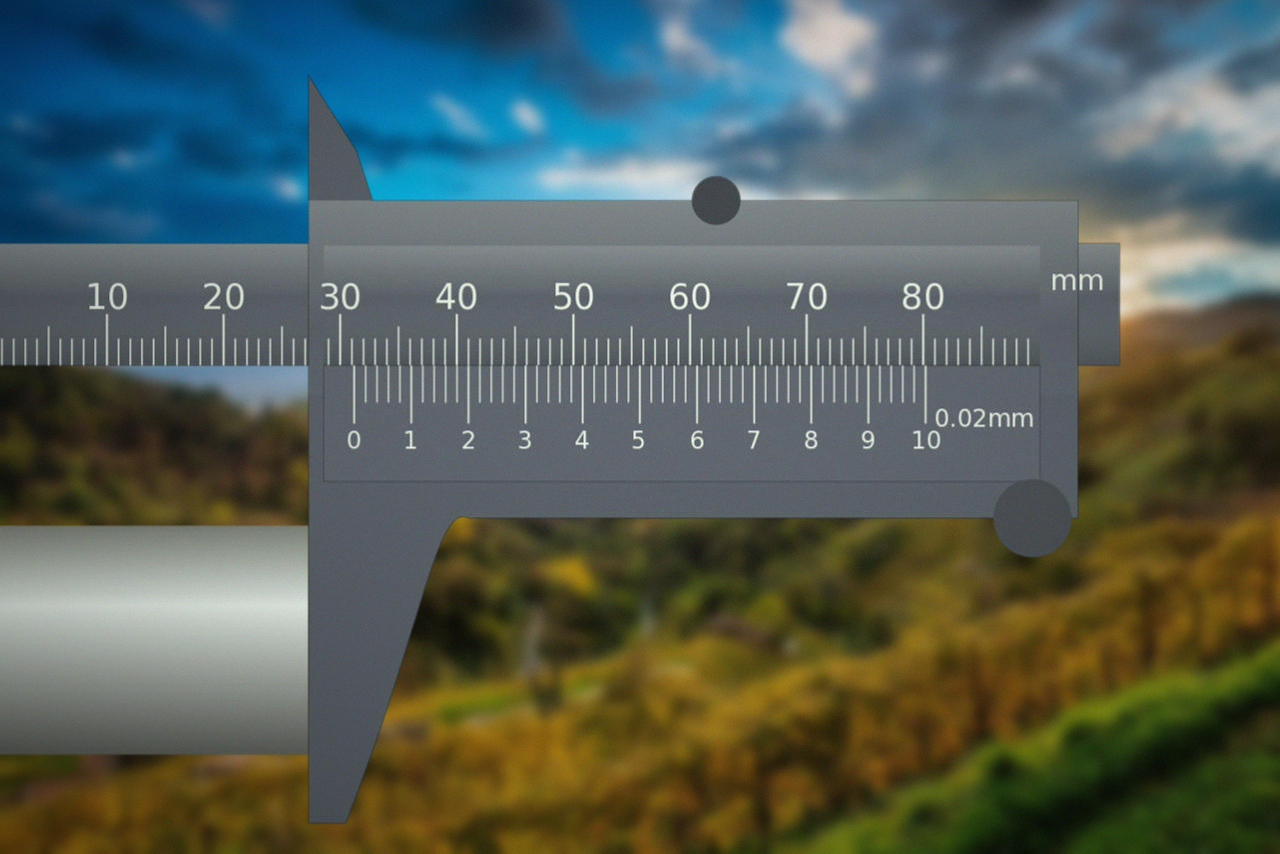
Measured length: 31.2 mm
